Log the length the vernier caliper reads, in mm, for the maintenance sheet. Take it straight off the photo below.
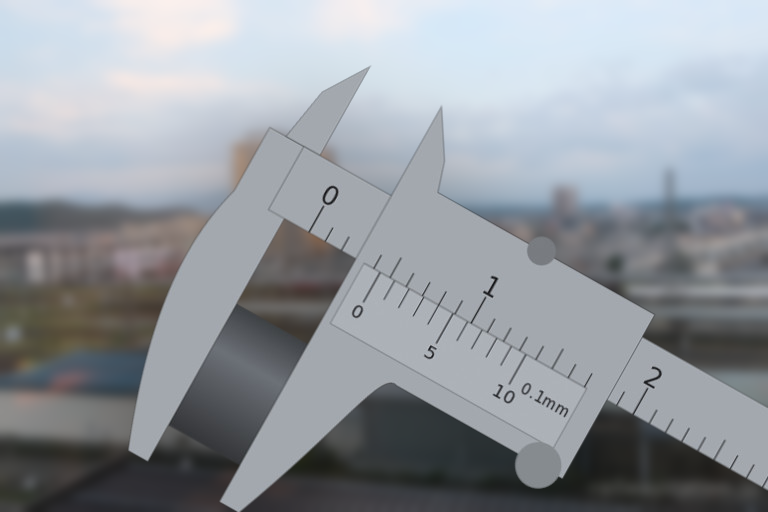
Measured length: 4.4 mm
